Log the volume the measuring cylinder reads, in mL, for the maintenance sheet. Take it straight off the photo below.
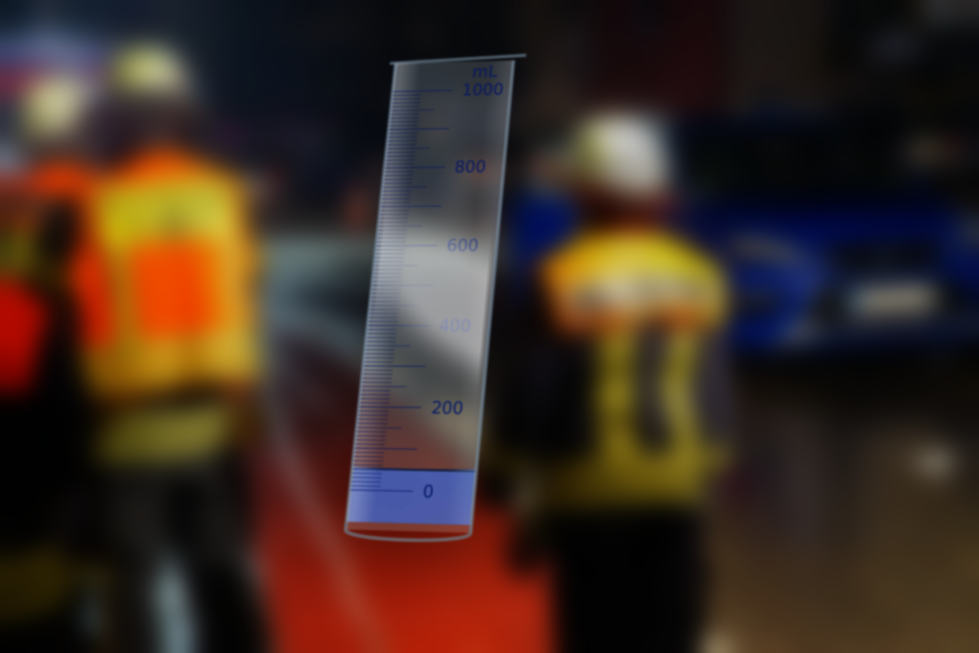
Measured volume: 50 mL
